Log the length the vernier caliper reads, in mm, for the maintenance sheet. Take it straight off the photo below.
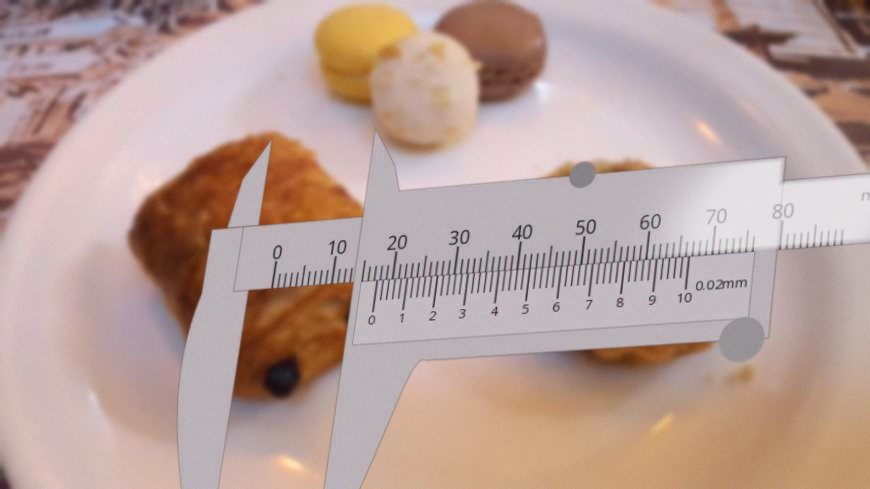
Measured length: 17.5 mm
